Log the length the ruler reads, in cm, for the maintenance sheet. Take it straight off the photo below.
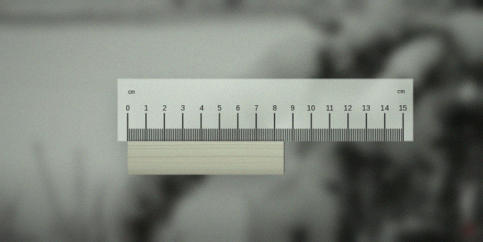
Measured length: 8.5 cm
